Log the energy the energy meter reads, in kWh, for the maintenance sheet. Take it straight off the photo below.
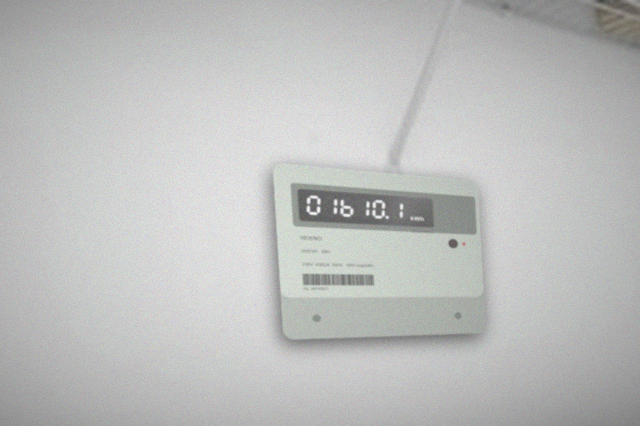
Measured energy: 1610.1 kWh
